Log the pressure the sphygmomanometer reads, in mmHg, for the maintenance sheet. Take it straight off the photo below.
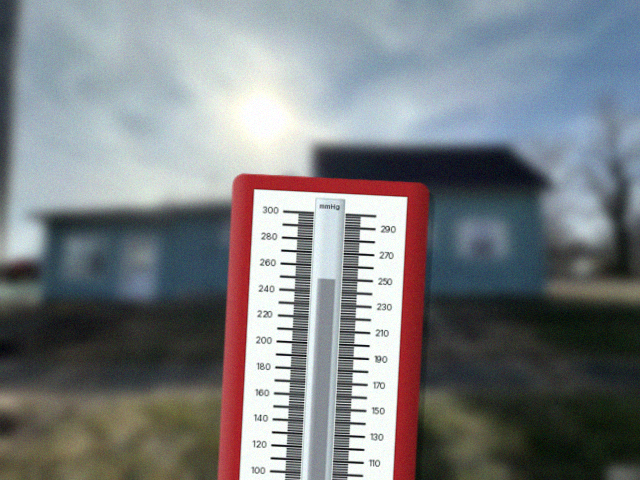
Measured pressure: 250 mmHg
